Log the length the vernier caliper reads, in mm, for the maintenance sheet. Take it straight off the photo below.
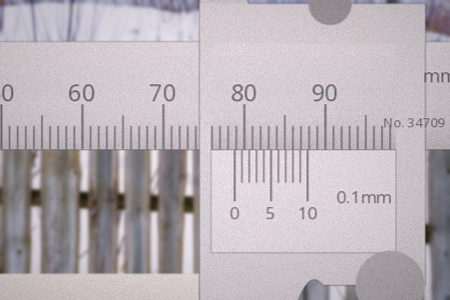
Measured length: 78.8 mm
